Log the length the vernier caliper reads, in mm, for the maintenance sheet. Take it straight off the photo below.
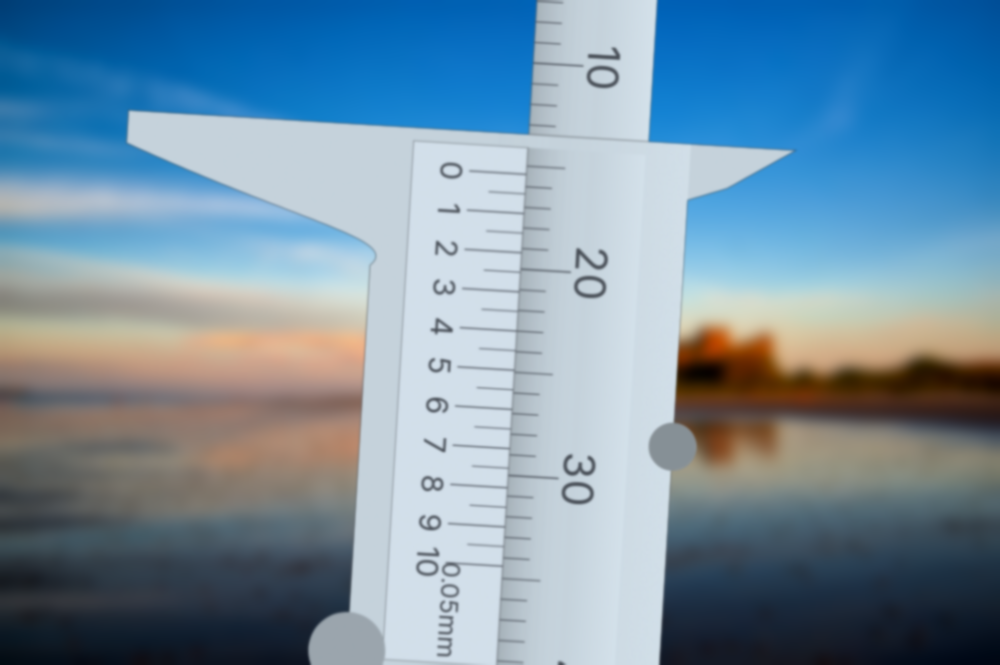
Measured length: 15.4 mm
